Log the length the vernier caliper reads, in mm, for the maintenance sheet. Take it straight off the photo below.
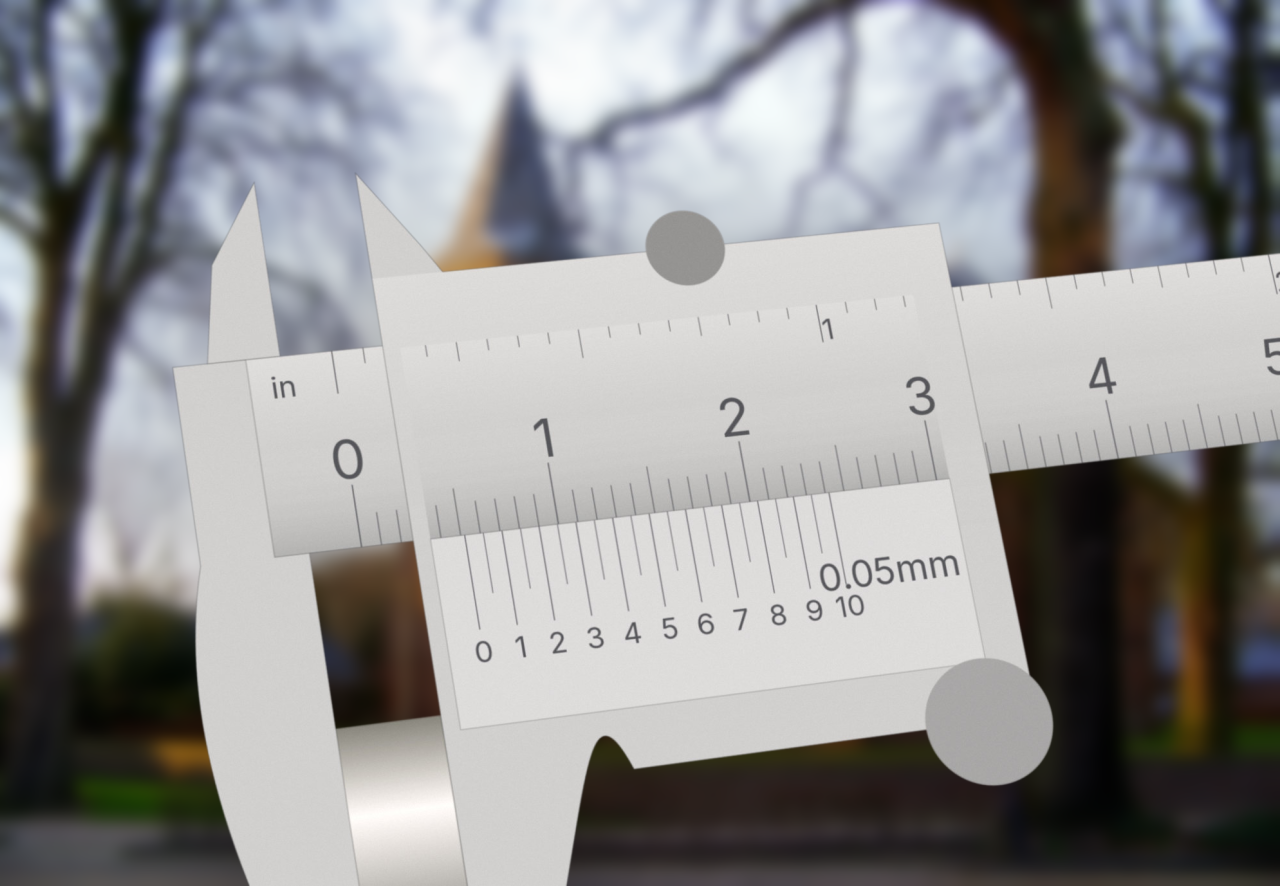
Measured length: 5.2 mm
